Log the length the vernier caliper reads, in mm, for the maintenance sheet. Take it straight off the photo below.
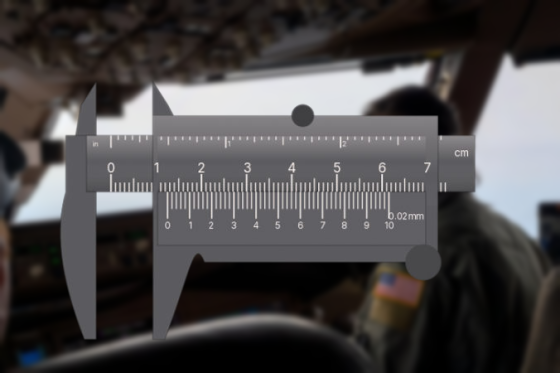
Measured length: 12.5 mm
